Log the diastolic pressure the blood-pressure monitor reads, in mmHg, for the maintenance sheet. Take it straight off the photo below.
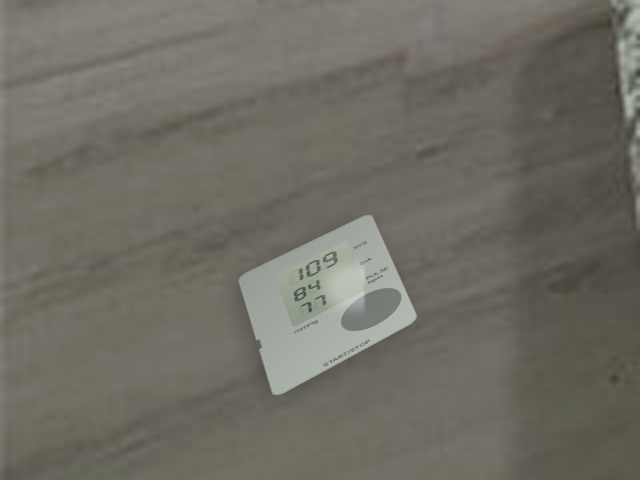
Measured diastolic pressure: 84 mmHg
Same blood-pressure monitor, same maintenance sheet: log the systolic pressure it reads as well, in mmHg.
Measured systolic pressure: 109 mmHg
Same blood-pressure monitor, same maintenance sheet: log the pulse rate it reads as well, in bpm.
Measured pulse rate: 77 bpm
